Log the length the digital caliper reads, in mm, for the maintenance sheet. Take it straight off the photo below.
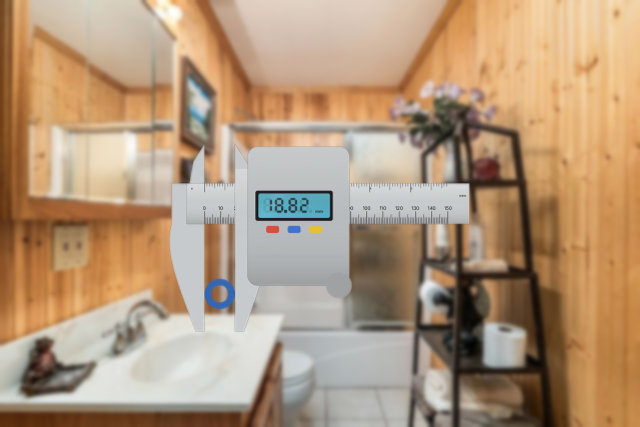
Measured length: 18.82 mm
